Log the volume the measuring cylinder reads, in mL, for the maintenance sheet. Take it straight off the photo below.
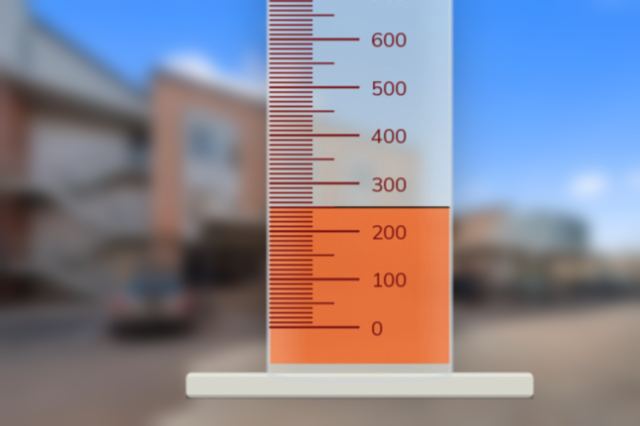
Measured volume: 250 mL
